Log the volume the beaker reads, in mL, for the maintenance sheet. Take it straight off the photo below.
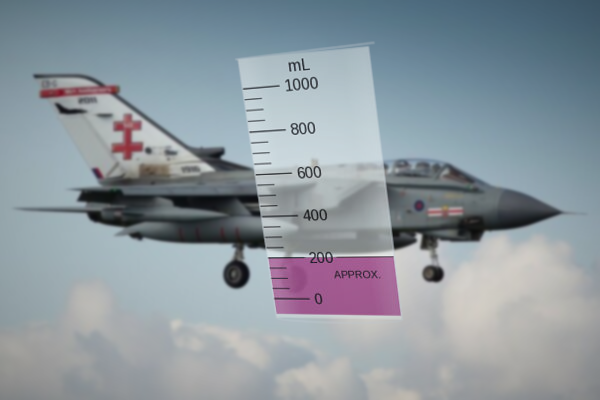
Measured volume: 200 mL
